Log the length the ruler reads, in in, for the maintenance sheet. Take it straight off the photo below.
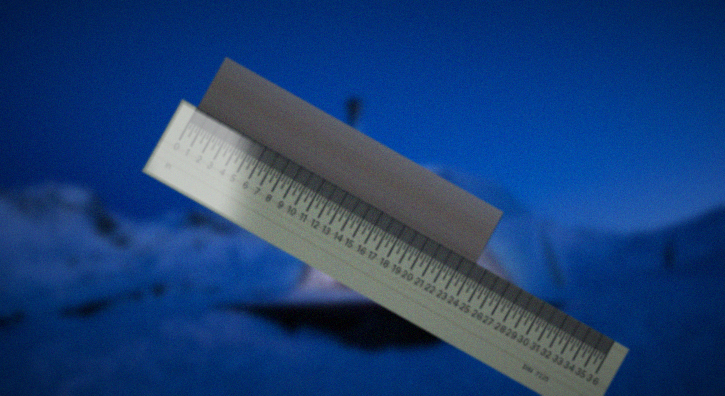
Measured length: 24 in
